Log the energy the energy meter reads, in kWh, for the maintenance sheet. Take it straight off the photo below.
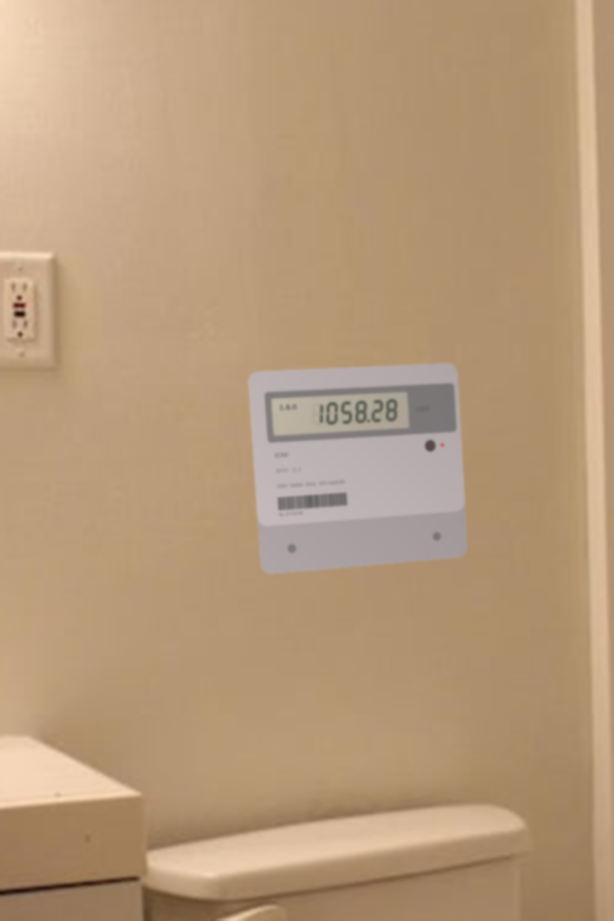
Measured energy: 1058.28 kWh
